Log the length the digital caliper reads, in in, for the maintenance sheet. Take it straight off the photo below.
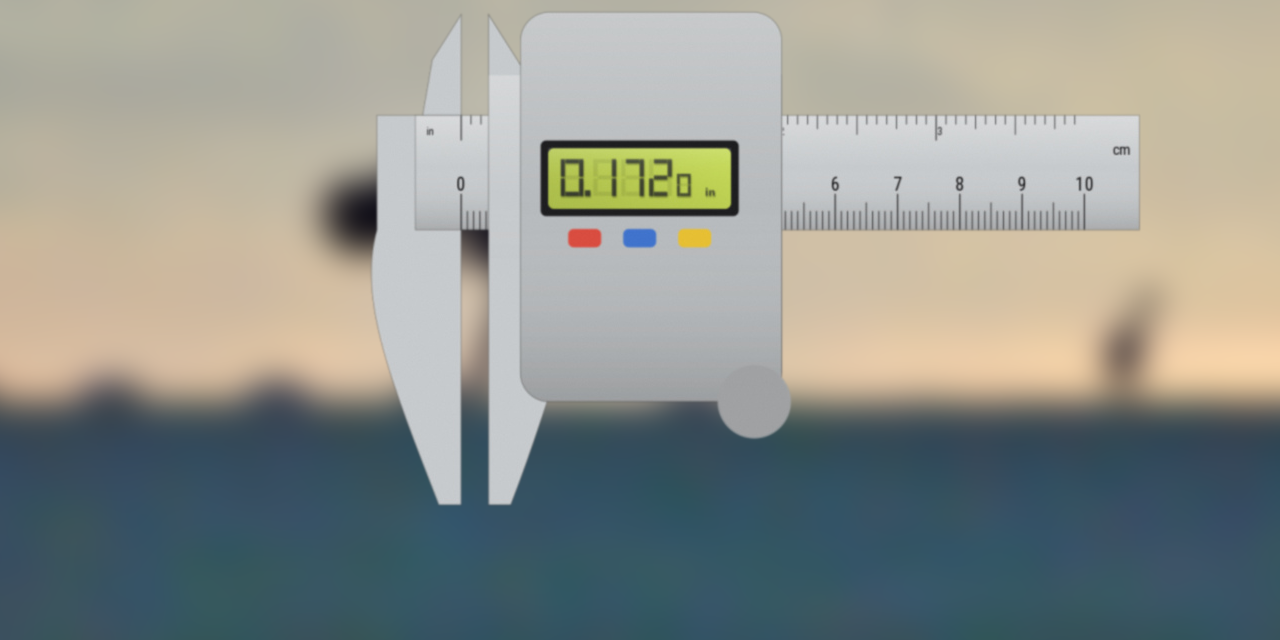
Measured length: 0.1720 in
